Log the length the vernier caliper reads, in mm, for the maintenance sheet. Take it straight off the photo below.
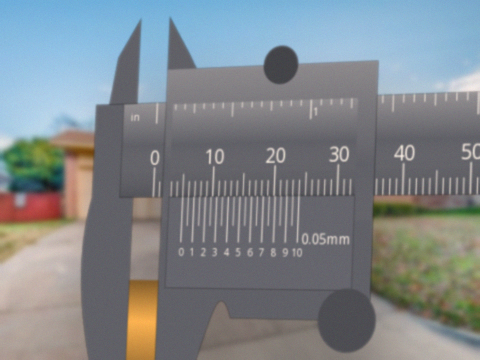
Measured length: 5.0 mm
